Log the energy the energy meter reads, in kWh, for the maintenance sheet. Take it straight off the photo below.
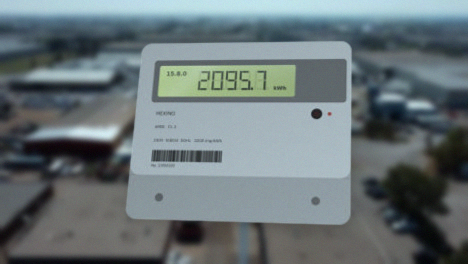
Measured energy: 2095.7 kWh
